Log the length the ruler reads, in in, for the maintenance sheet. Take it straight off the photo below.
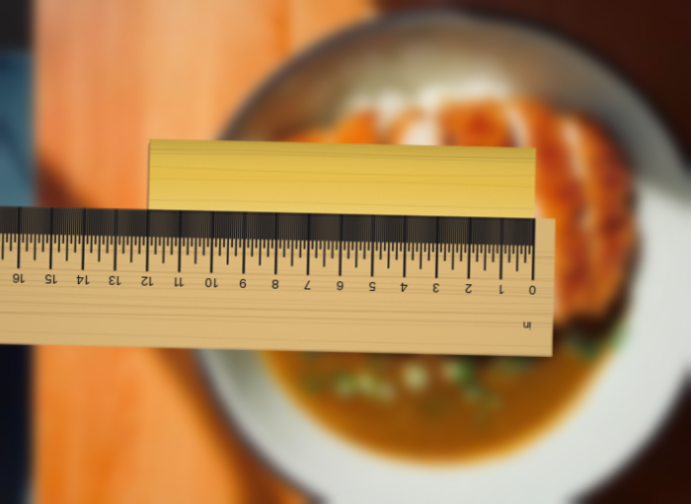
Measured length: 12 in
